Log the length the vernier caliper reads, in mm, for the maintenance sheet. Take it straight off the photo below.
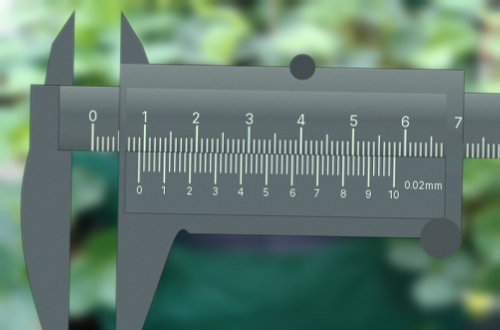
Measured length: 9.0 mm
